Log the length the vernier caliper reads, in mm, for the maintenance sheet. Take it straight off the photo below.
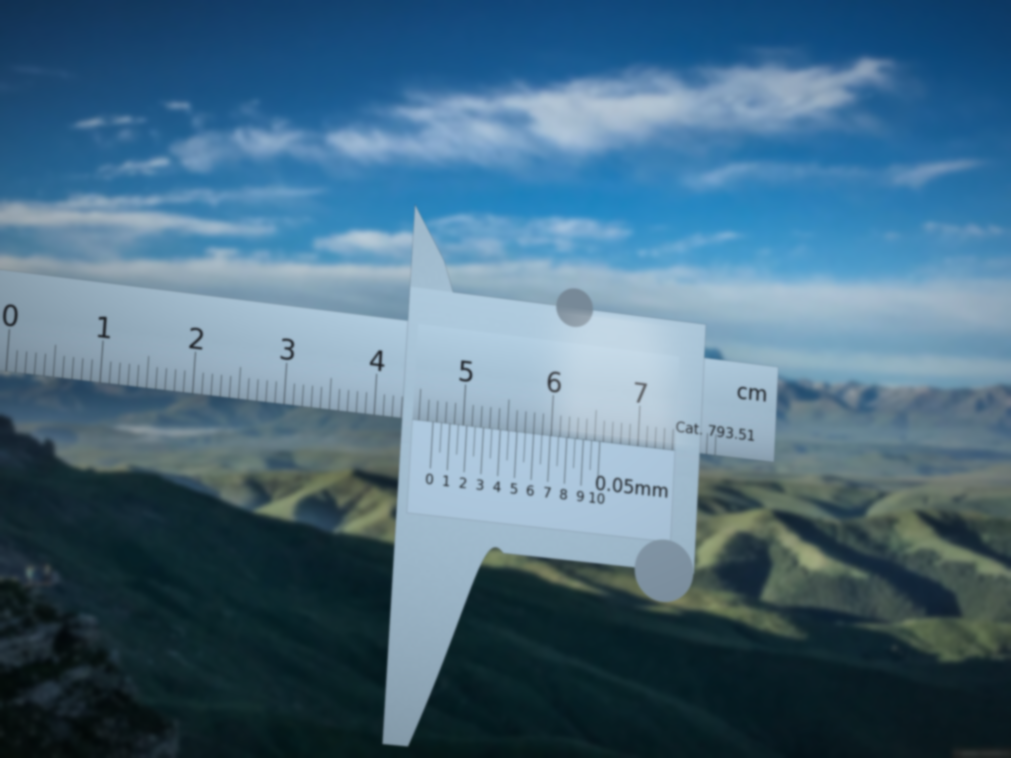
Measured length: 46.6 mm
